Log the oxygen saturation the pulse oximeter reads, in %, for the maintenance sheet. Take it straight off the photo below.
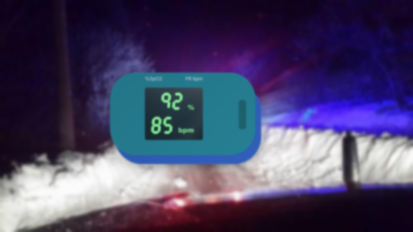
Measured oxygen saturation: 92 %
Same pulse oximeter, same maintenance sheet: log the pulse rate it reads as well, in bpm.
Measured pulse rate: 85 bpm
